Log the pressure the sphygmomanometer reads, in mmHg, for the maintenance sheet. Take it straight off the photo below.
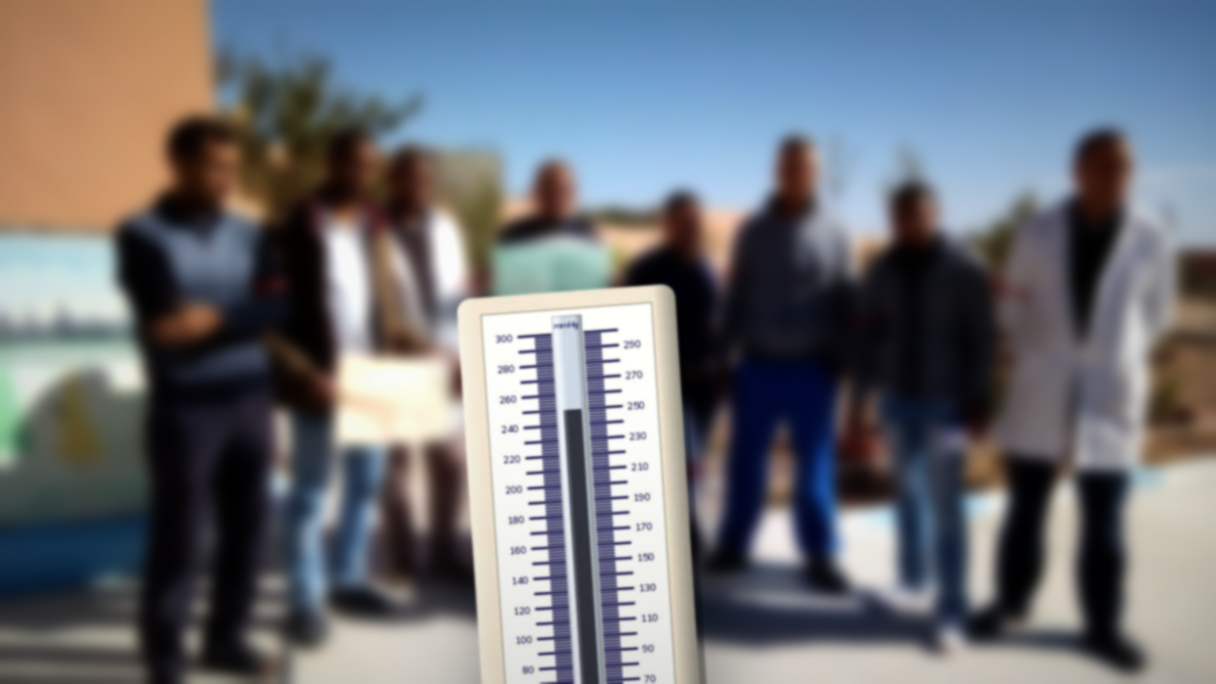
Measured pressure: 250 mmHg
